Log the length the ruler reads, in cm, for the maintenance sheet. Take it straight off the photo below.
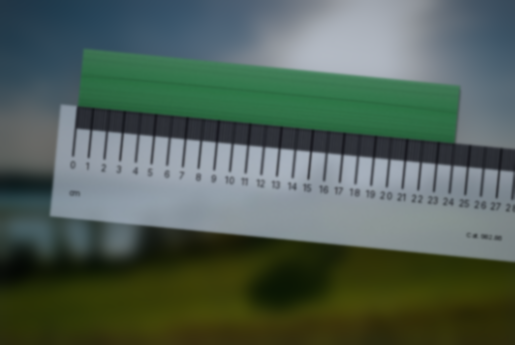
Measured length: 24 cm
